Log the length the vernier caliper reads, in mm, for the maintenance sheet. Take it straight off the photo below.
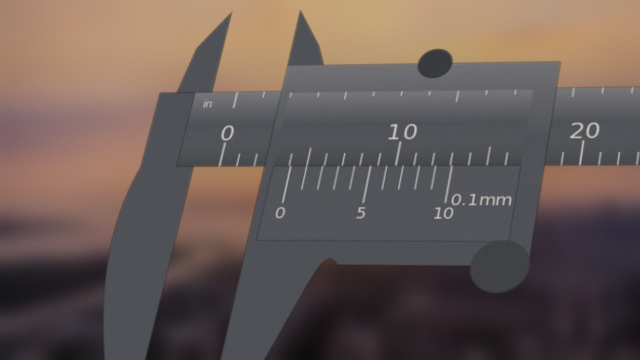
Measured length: 4.1 mm
